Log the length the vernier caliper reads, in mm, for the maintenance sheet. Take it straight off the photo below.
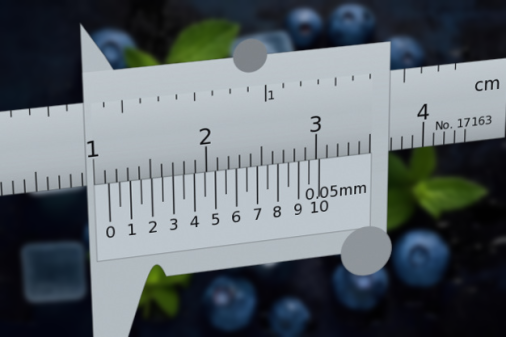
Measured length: 11.3 mm
